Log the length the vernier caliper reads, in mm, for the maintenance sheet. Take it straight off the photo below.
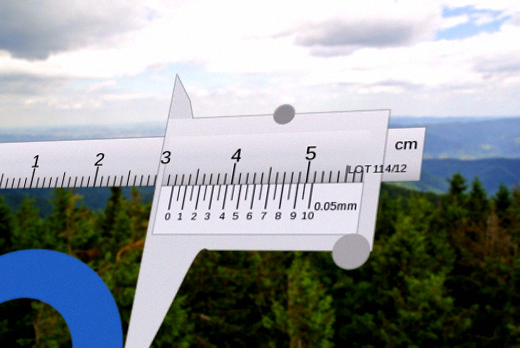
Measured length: 31.8 mm
